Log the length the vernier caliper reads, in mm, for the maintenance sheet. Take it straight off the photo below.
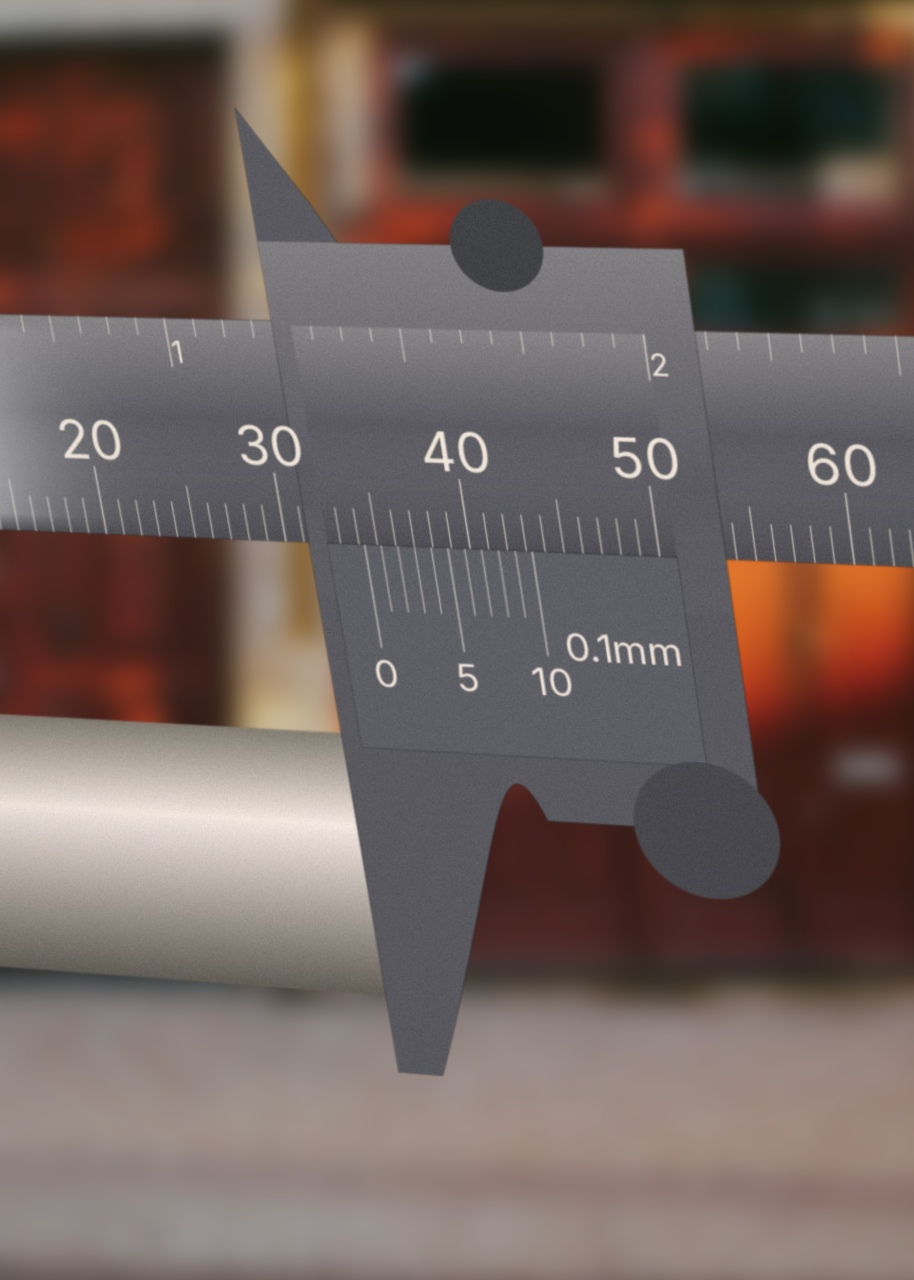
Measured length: 34.3 mm
